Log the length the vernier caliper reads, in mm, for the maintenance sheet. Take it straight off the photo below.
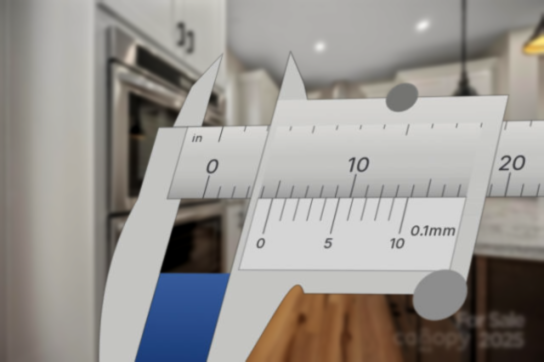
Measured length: 4.8 mm
